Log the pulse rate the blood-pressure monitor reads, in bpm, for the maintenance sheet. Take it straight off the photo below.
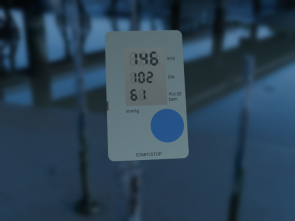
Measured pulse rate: 61 bpm
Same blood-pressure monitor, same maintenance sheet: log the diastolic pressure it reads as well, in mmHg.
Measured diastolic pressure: 102 mmHg
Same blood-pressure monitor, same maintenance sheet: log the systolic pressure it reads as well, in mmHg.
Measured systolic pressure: 146 mmHg
